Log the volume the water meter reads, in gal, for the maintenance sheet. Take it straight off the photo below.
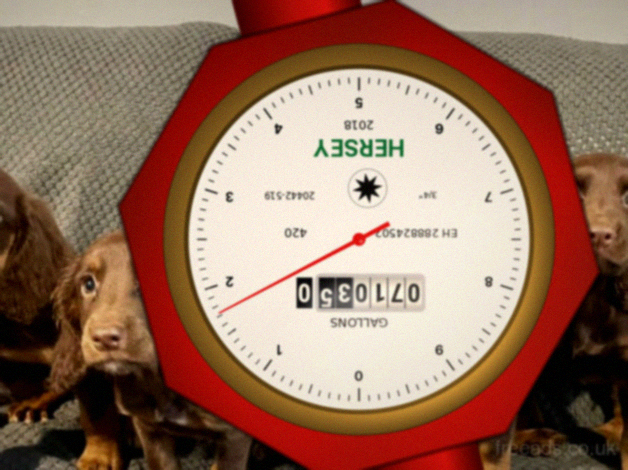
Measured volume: 710351.7 gal
